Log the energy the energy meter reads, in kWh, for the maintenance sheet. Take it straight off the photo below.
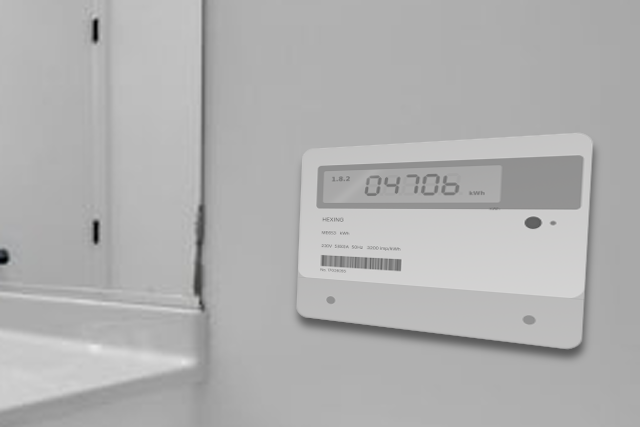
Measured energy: 4706 kWh
